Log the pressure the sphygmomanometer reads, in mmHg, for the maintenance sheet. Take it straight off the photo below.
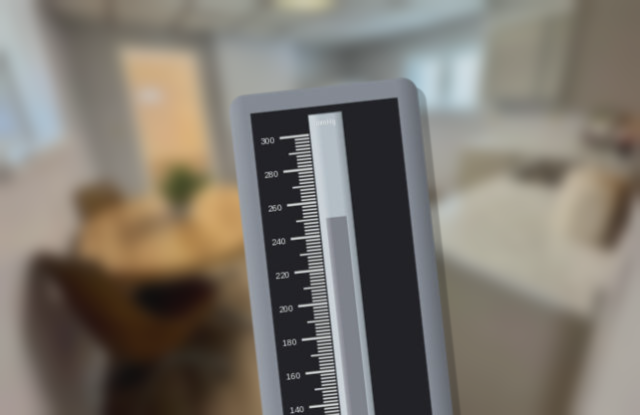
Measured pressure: 250 mmHg
